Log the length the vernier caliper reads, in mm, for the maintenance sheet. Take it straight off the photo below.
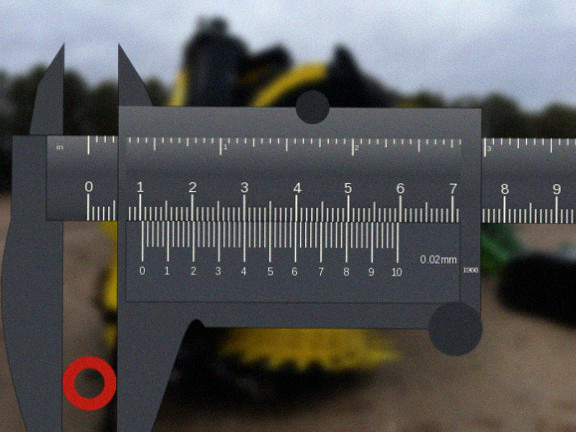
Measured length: 10.5 mm
